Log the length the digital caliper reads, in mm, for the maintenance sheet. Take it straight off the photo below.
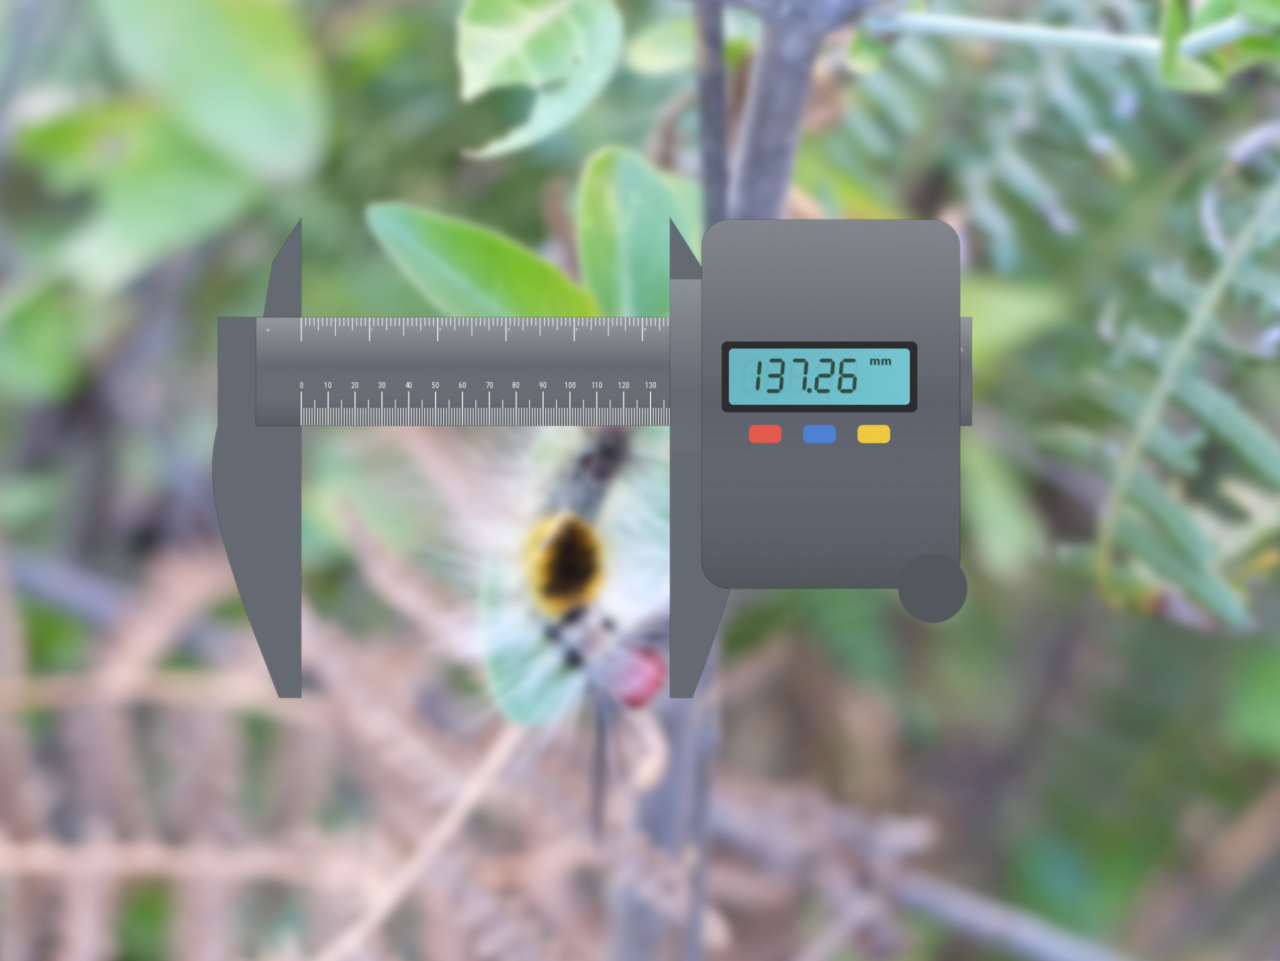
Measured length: 137.26 mm
